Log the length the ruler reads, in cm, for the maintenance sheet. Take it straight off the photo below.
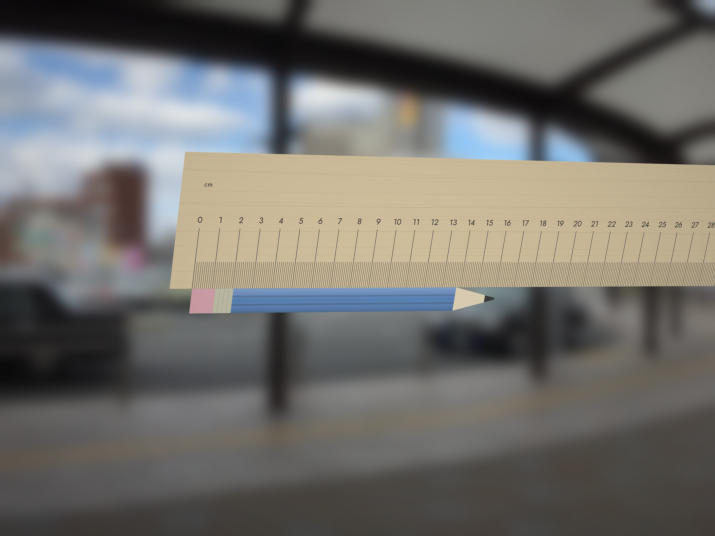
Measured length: 16 cm
